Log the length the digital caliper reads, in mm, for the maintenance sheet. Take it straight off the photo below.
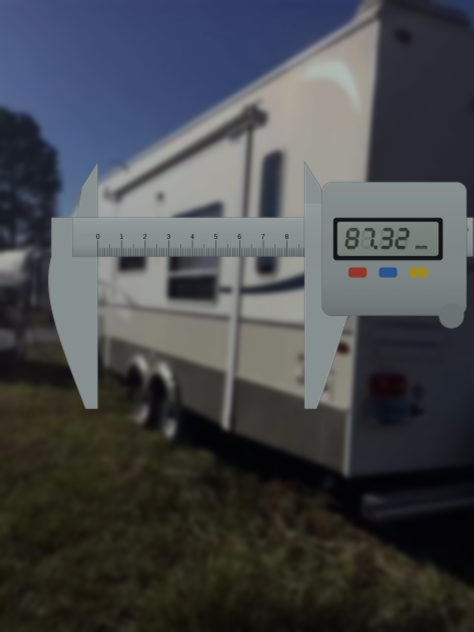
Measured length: 87.32 mm
